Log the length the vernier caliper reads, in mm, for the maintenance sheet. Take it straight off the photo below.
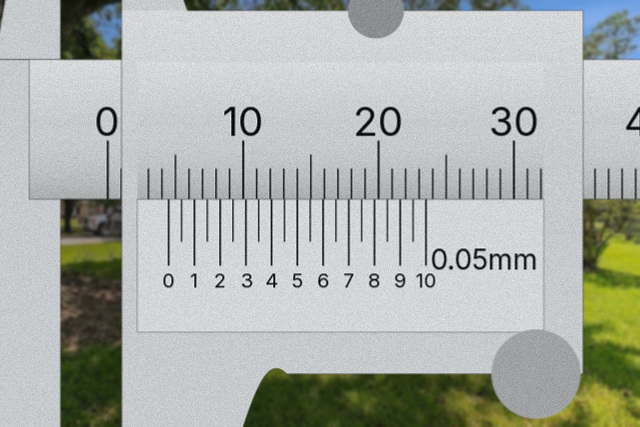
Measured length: 4.5 mm
